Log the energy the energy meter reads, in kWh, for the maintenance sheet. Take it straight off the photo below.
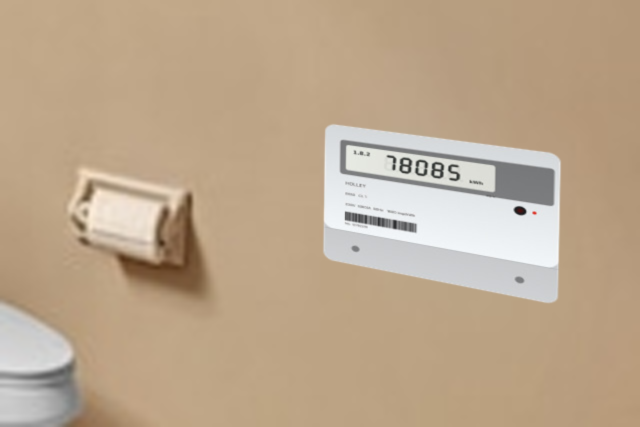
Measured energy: 78085 kWh
